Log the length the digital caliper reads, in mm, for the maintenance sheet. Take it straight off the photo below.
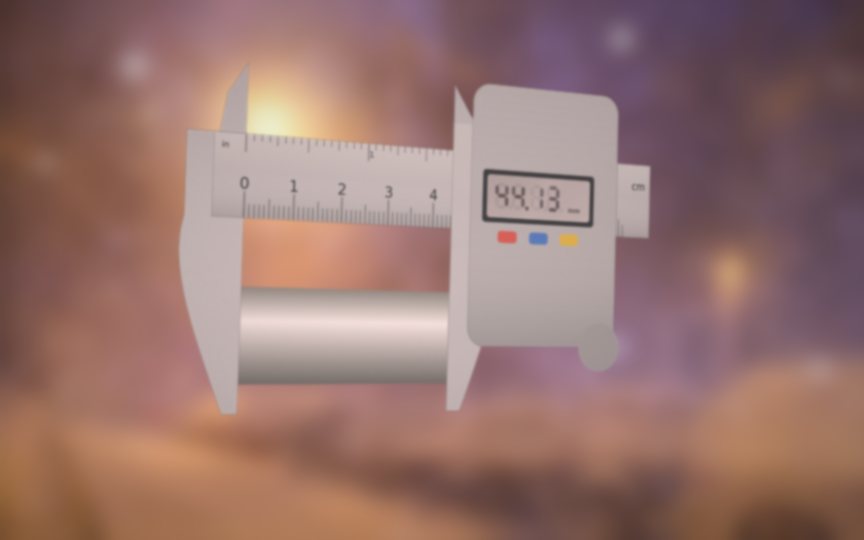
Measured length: 44.13 mm
